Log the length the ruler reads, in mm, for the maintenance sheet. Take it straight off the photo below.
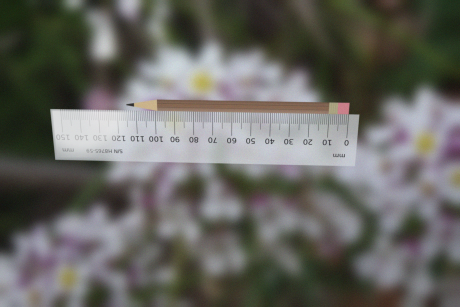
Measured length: 115 mm
